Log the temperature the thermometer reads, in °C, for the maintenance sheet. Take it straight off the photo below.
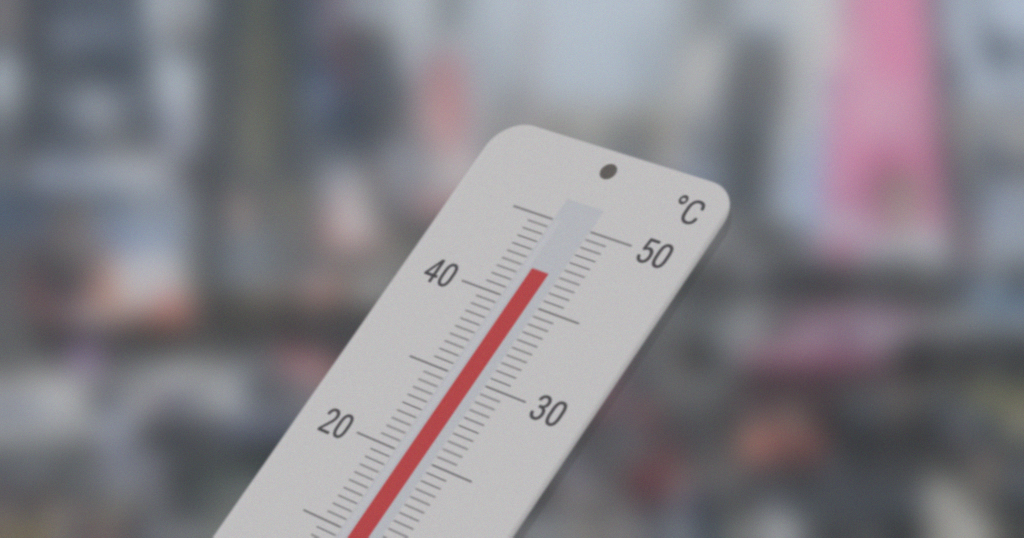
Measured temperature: 44 °C
